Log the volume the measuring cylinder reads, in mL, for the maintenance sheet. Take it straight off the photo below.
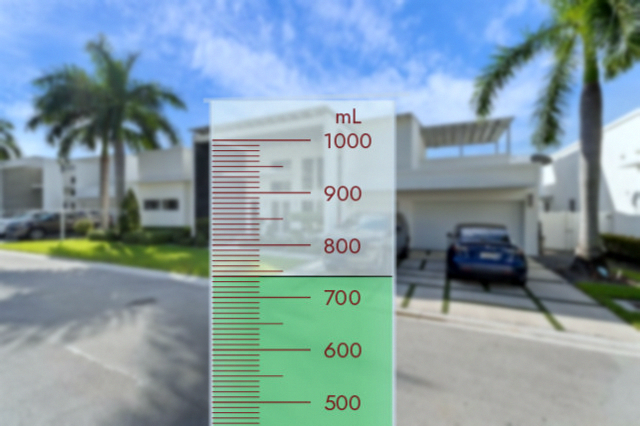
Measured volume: 740 mL
